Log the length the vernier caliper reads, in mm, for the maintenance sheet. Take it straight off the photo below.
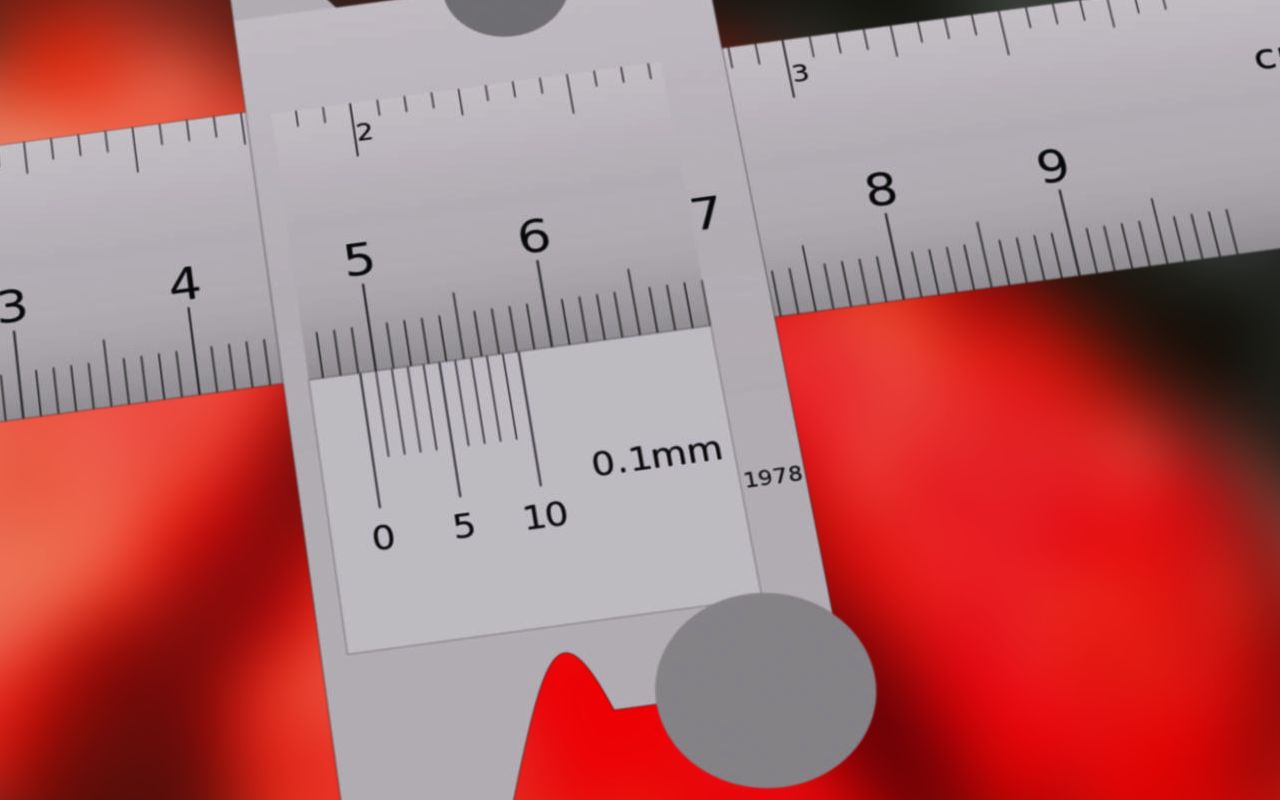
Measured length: 49.1 mm
